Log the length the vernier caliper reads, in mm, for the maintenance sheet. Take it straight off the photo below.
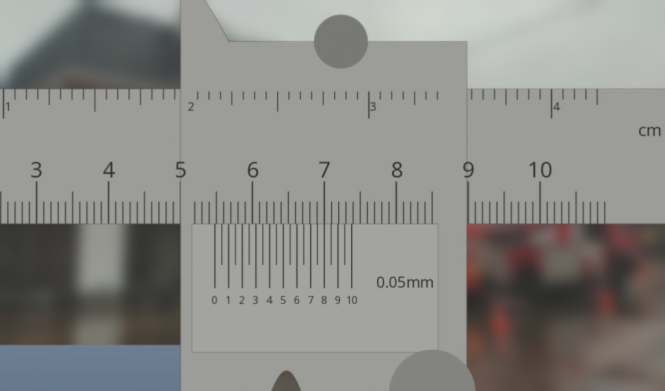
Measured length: 54.8 mm
